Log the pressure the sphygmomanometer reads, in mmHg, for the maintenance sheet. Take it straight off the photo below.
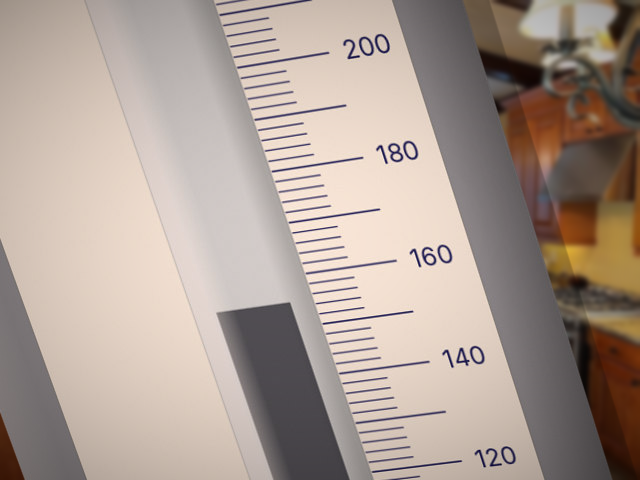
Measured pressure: 155 mmHg
